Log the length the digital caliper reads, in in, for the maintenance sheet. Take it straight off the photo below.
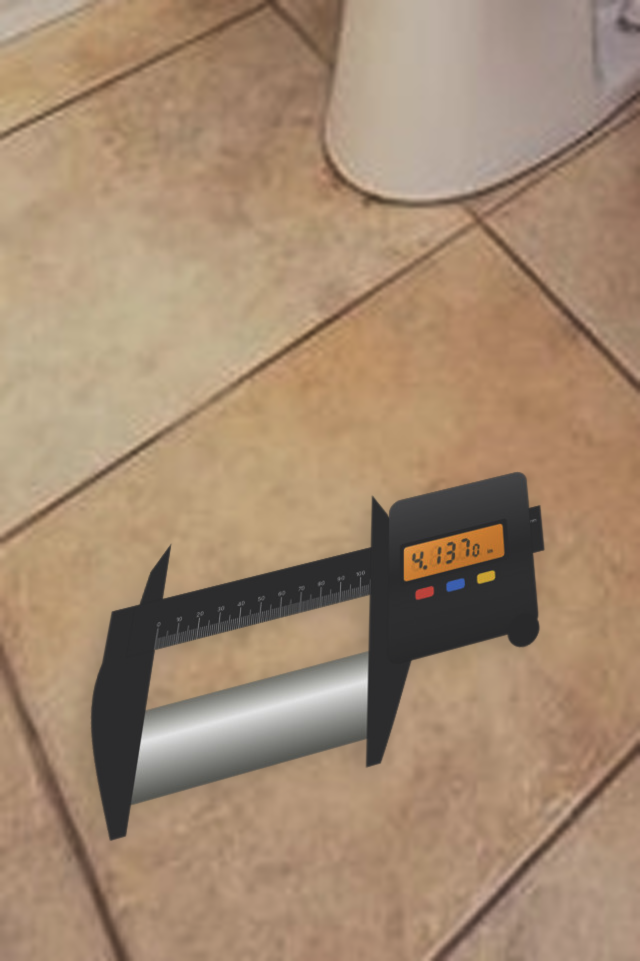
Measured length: 4.1370 in
